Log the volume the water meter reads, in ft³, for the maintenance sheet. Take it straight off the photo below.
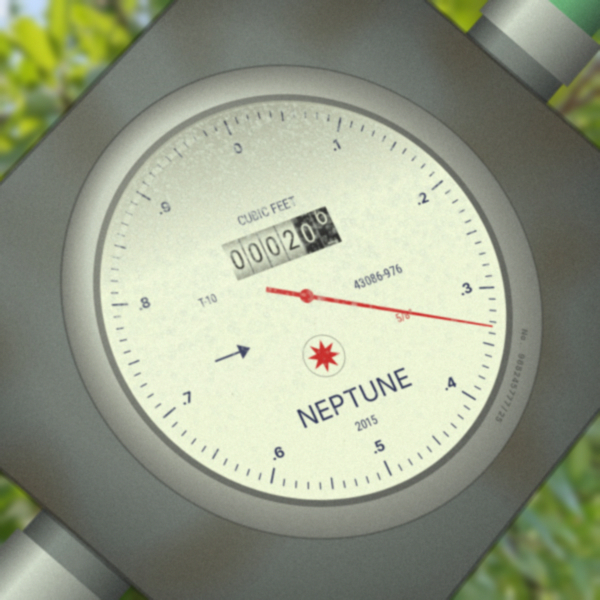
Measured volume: 206.33 ft³
